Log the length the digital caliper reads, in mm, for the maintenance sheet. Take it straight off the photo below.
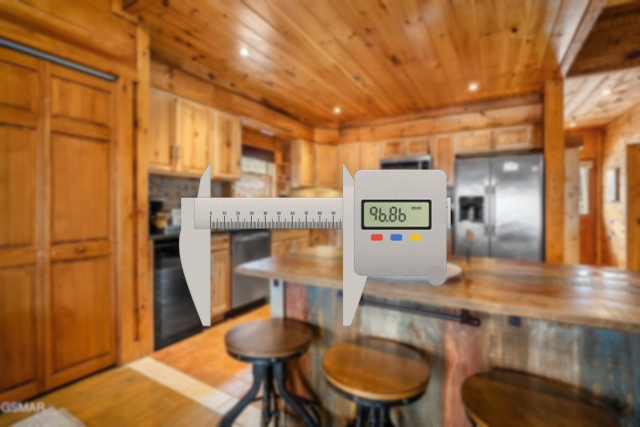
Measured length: 96.86 mm
